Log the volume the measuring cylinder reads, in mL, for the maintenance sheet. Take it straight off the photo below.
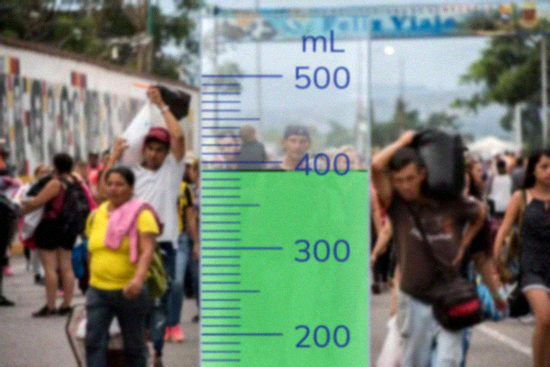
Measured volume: 390 mL
